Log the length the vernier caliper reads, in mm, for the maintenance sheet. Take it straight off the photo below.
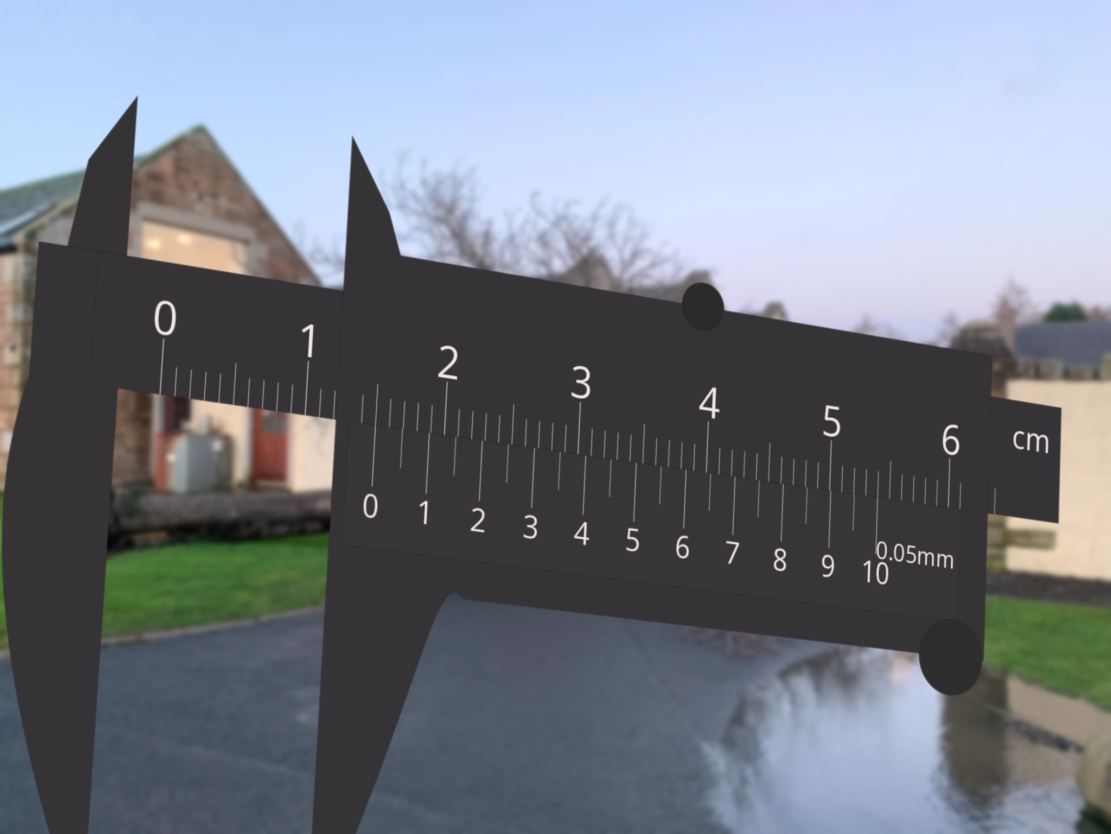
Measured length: 15.0 mm
